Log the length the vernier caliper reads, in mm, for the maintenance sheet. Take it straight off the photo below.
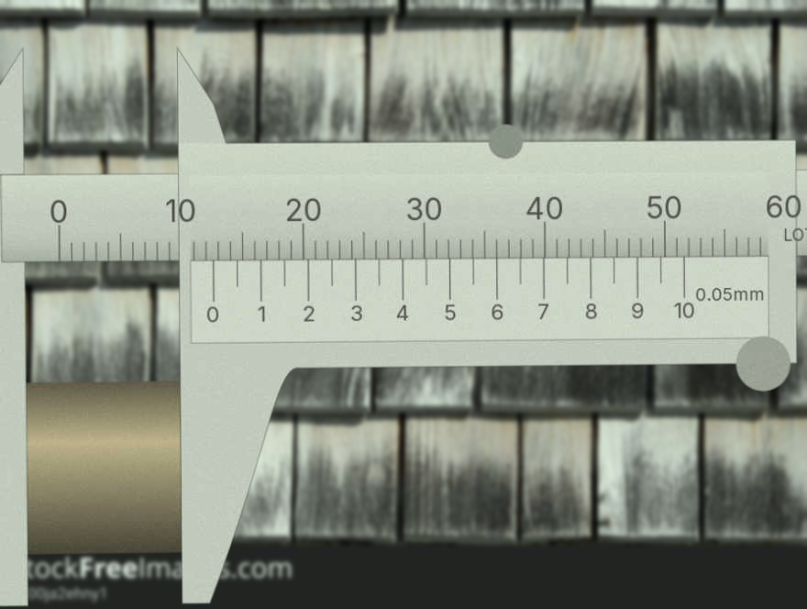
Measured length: 12.6 mm
